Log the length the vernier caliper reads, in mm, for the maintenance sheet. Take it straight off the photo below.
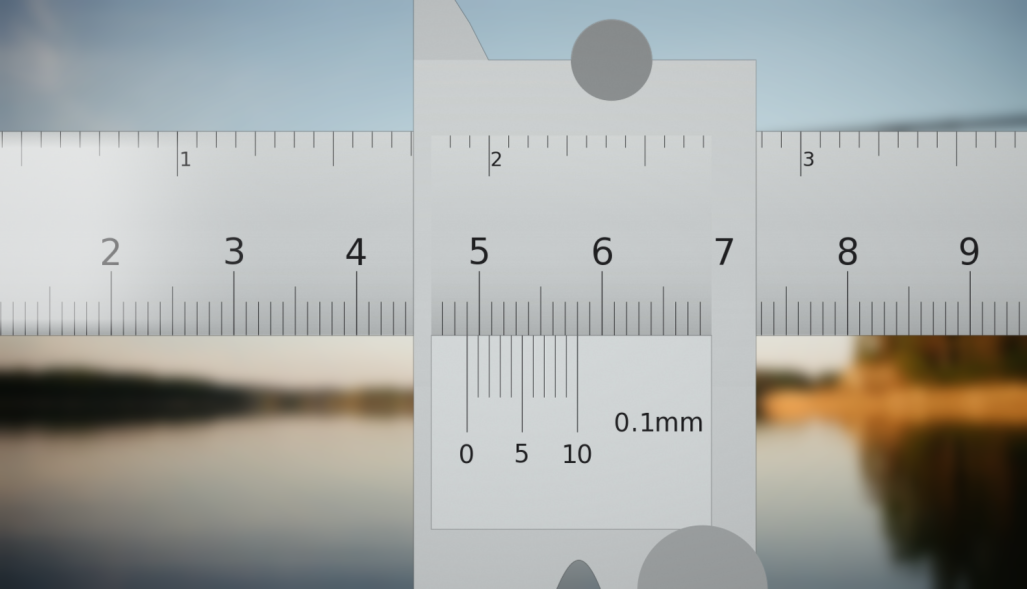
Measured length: 49.0 mm
